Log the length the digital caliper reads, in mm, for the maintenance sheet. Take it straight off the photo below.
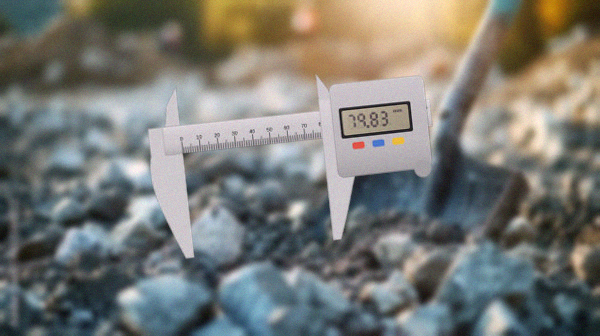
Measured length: 79.83 mm
